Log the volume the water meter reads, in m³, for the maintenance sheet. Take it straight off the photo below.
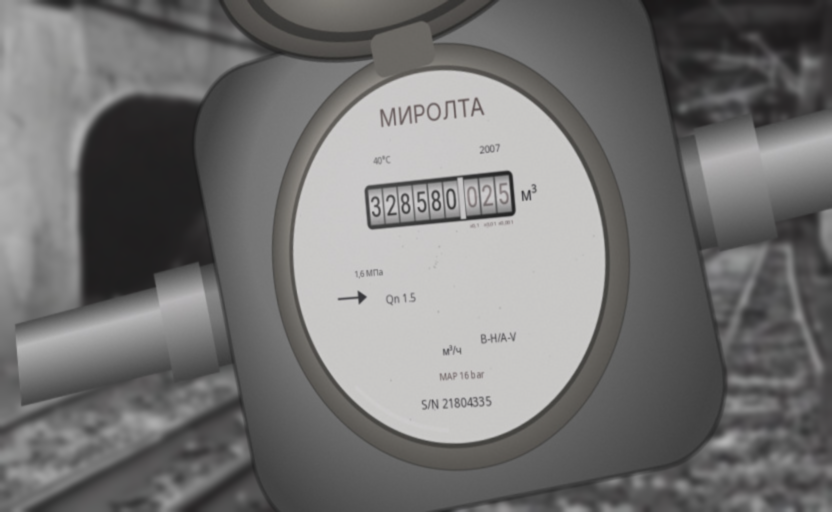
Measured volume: 328580.025 m³
